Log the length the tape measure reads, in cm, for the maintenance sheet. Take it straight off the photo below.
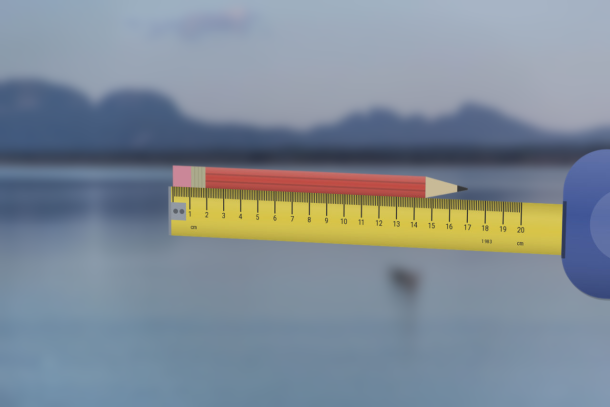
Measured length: 17 cm
